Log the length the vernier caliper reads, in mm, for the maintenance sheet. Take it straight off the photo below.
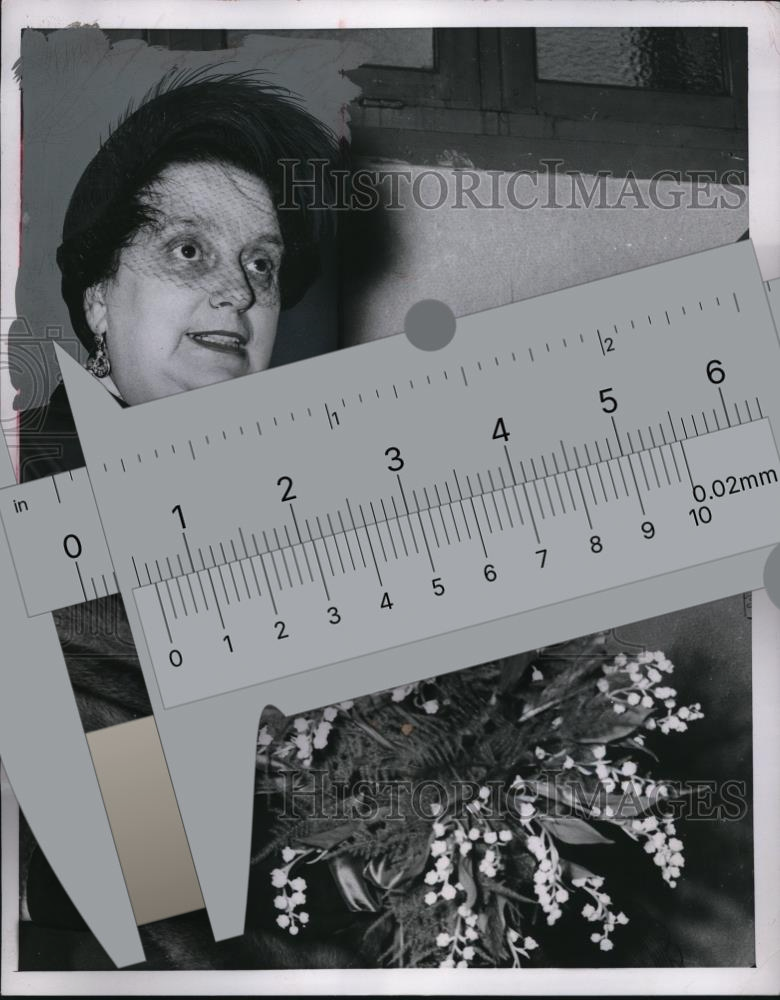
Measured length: 6.4 mm
